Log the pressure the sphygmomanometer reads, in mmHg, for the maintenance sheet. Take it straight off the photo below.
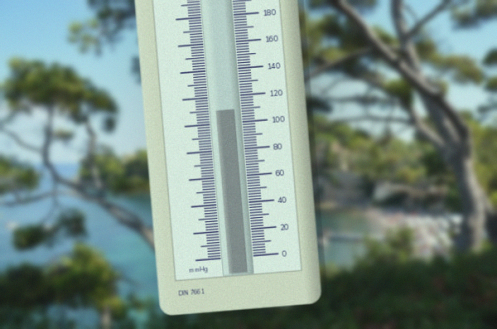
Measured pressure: 110 mmHg
